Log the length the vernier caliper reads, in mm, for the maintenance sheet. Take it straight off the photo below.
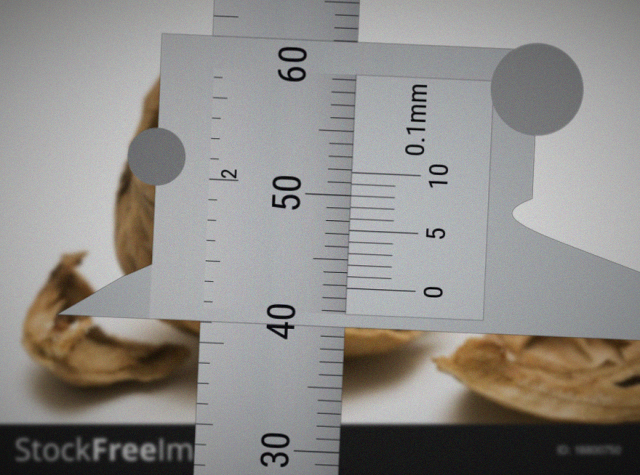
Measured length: 42.8 mm
